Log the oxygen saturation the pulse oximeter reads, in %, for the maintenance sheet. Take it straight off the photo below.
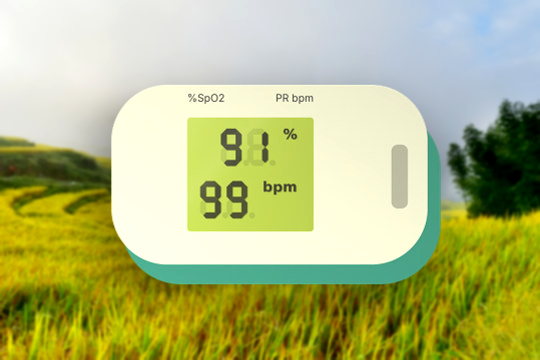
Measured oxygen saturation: 91 %
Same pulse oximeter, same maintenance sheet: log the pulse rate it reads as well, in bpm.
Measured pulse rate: 99 bpm
